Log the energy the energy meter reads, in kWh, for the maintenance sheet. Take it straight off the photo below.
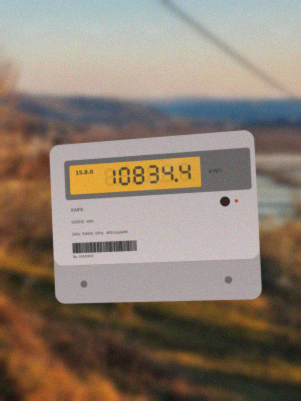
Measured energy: 10834.4 kWh
